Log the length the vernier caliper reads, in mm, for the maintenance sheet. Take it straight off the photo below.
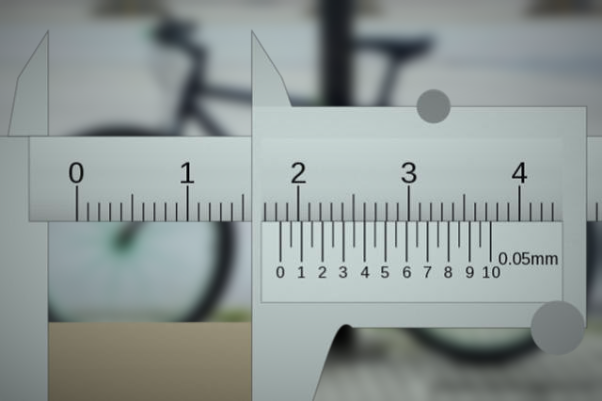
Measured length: 18.4 mm
